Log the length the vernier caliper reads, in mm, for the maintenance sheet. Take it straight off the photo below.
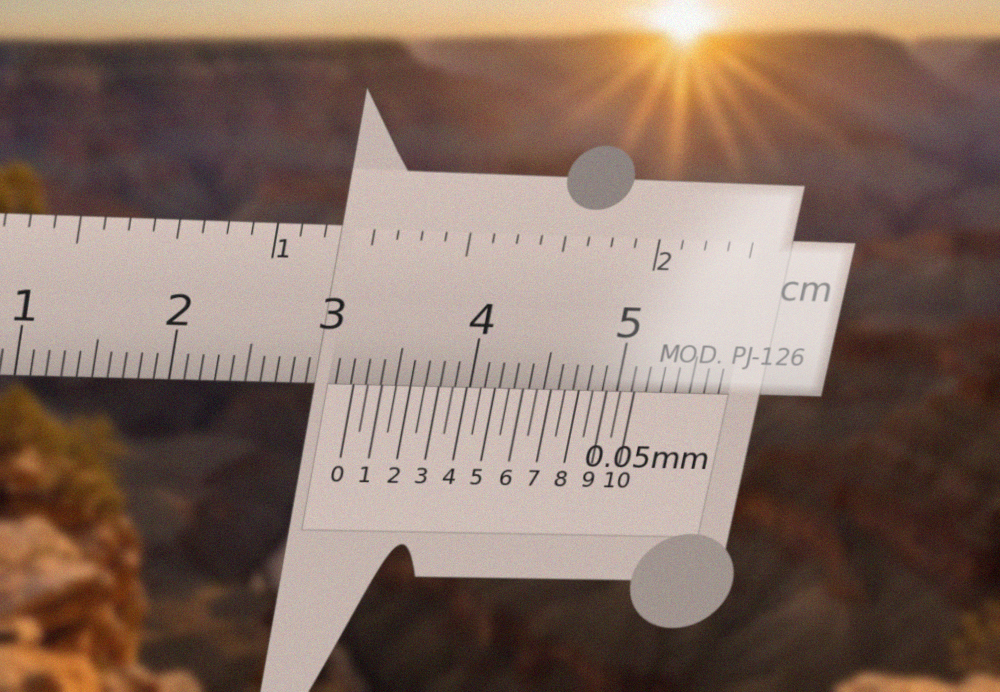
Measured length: 32.2 mm
